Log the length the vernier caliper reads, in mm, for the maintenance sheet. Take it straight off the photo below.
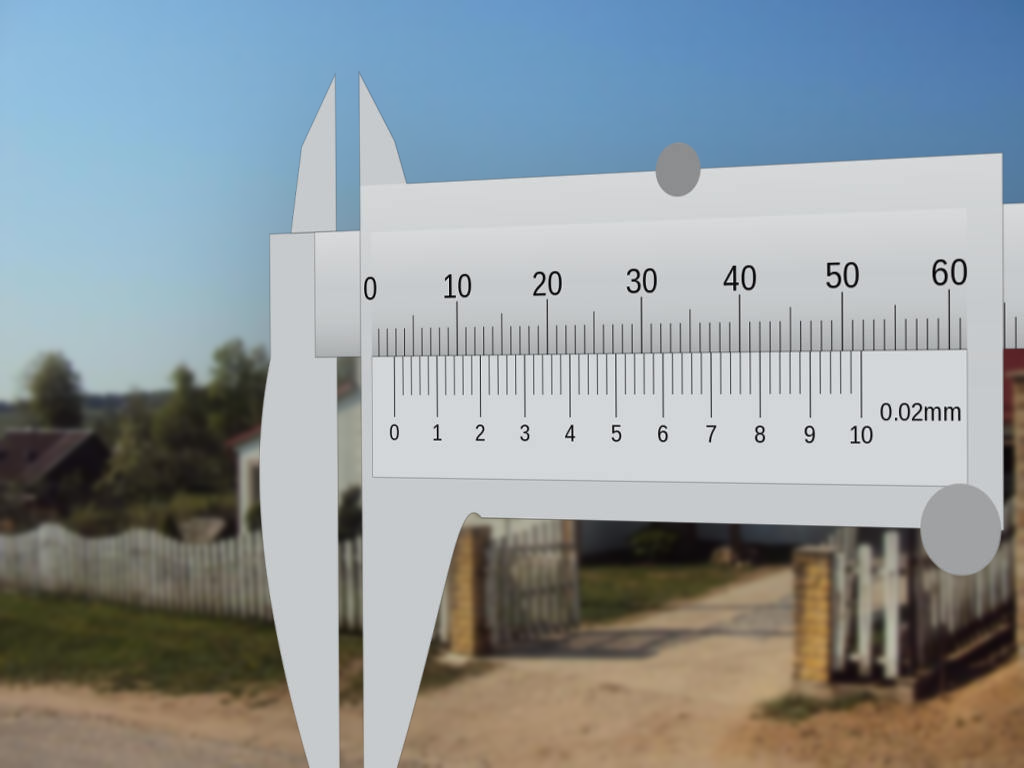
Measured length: 2.8 mm
